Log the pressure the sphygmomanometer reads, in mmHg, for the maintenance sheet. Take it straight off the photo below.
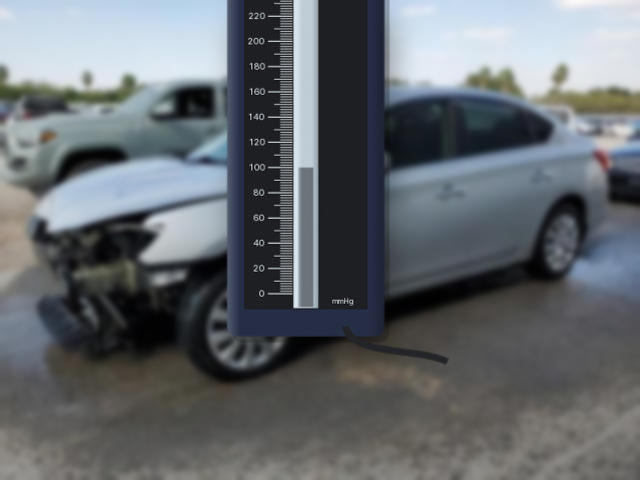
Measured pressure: 100 mmHg
